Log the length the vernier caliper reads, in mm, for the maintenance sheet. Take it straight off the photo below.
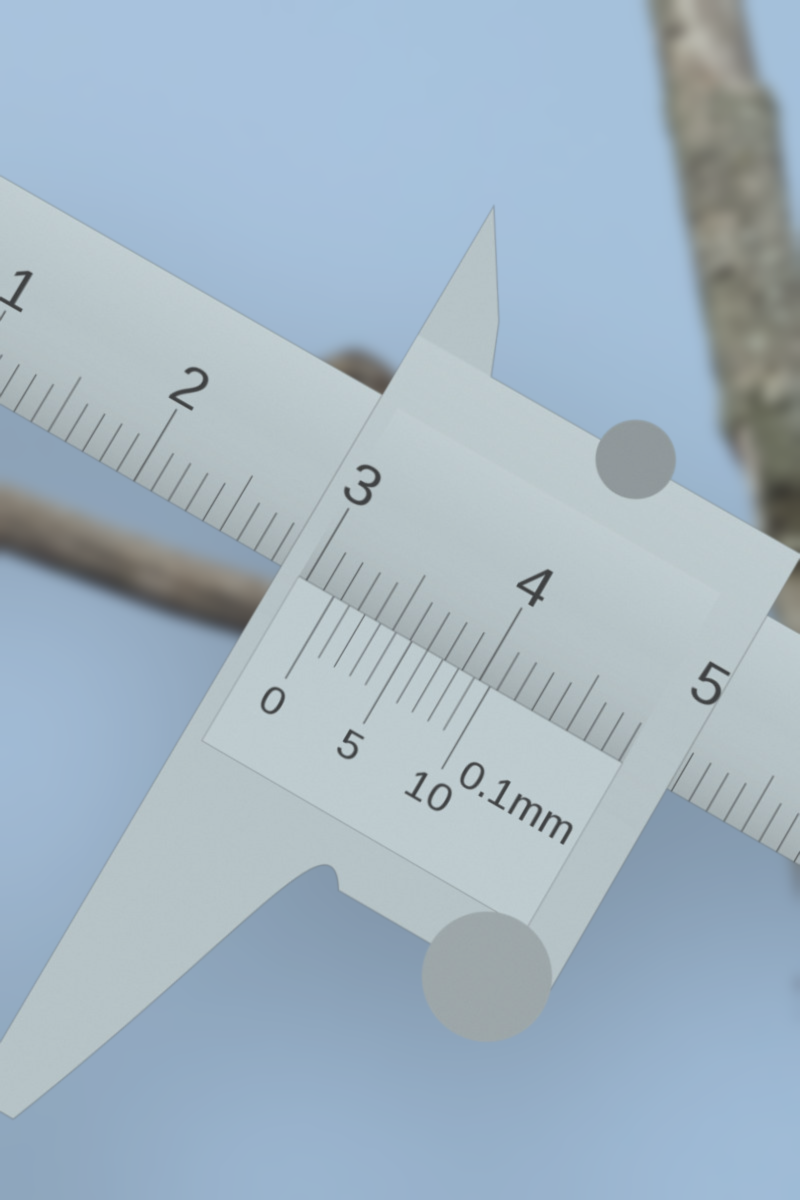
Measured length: 31.6 mm
